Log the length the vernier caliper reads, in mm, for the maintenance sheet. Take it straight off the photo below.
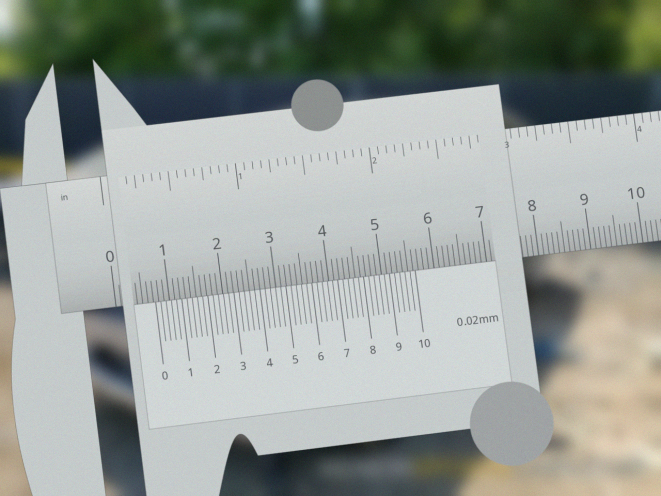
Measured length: 7.4 mm
